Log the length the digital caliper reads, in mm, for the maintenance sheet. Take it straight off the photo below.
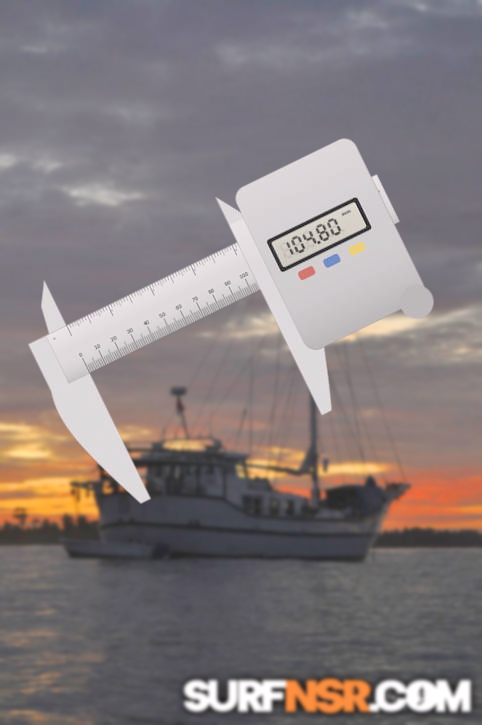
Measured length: 104.80 mm
